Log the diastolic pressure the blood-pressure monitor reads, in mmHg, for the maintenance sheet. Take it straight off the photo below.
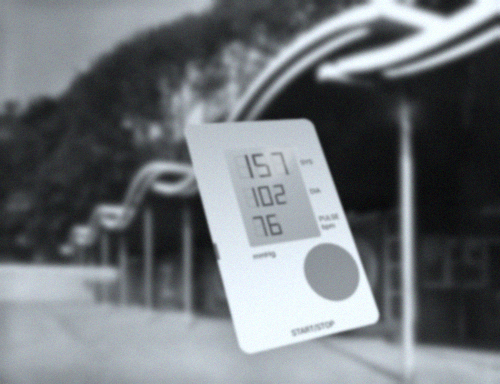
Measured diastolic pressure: 102 mmHg
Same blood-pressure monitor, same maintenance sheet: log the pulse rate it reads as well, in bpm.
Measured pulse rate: 76 bpm
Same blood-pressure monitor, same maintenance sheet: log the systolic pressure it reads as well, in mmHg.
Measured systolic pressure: 157 mmHg
